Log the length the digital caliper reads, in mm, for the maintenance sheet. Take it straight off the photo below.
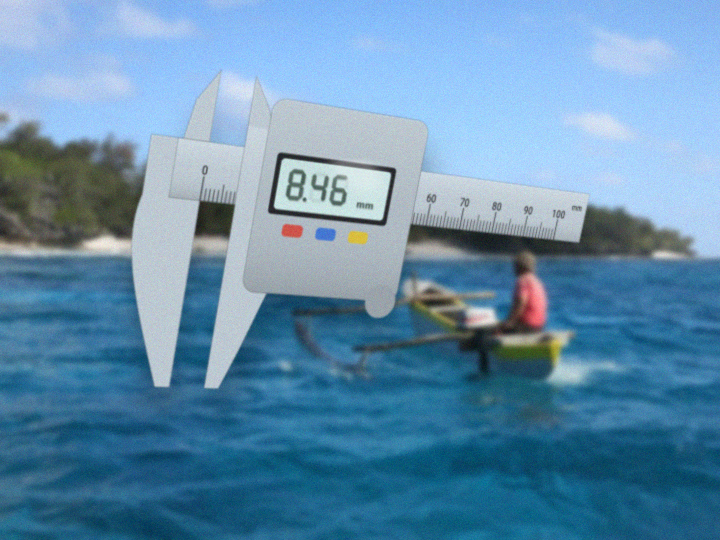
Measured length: 8.46 mm
